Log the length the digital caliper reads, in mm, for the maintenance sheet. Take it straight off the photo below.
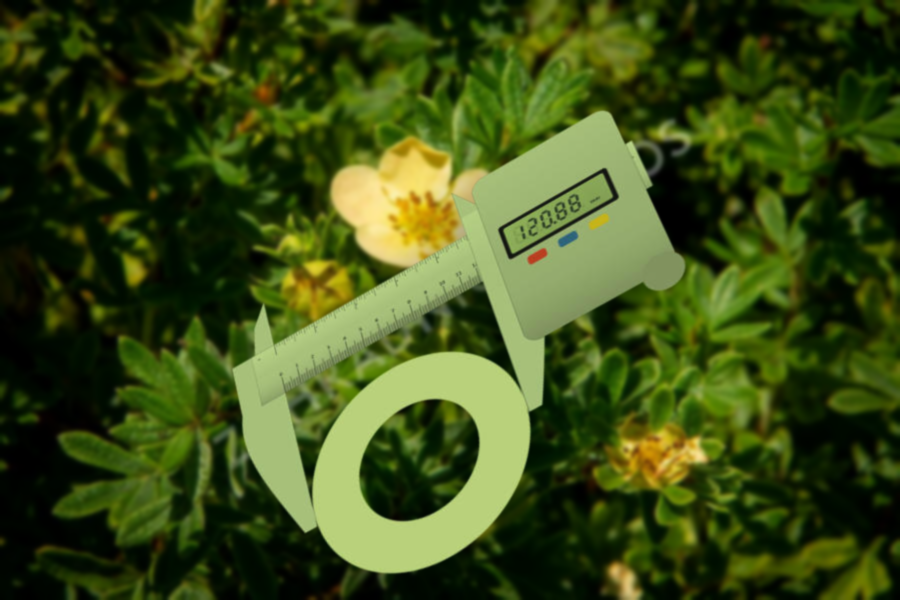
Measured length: 120.88 mm
